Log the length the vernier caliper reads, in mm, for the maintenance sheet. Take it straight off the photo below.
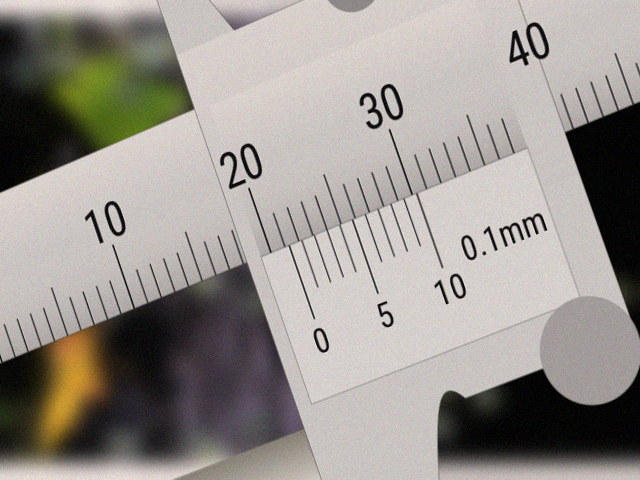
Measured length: 21.3 mm
